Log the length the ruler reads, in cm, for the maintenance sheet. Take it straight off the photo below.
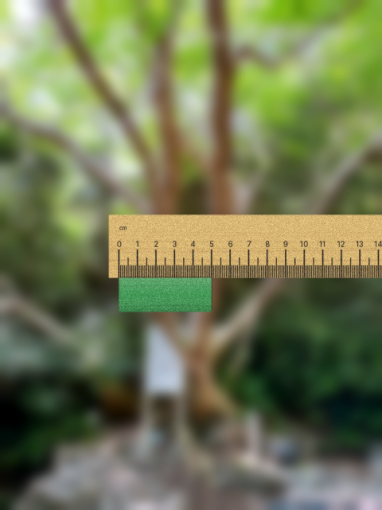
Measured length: 5 cm
